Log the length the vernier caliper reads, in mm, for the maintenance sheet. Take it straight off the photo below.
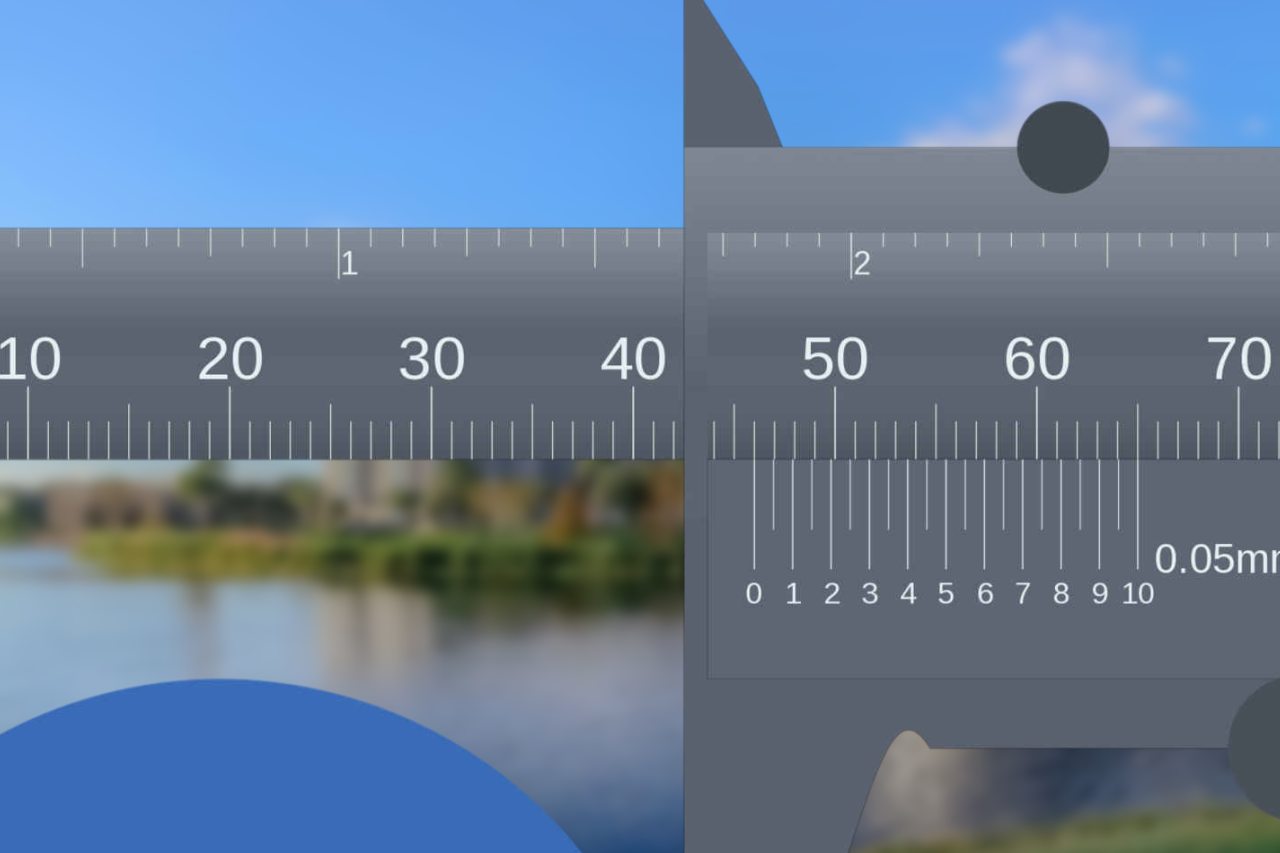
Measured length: 46.0 mm
